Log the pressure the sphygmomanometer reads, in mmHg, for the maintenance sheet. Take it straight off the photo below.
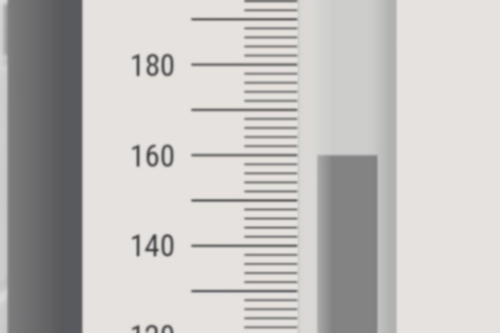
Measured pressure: 160 mmHg
